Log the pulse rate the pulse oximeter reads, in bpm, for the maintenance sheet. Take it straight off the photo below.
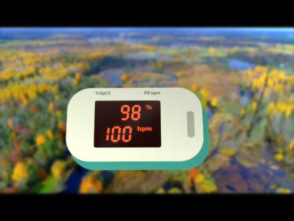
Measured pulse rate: 100 bpm
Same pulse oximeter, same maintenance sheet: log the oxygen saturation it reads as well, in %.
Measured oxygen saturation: 98 %
